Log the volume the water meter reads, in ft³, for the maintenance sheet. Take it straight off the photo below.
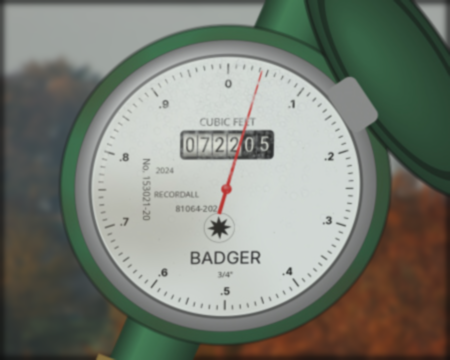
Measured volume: 72205.04 ft³
